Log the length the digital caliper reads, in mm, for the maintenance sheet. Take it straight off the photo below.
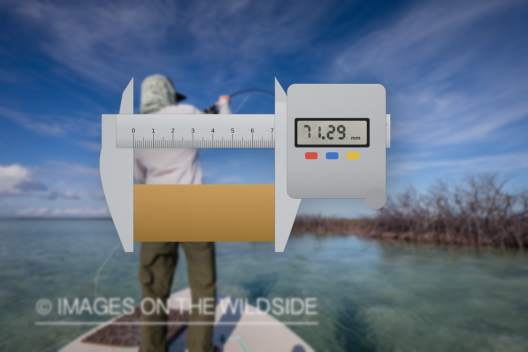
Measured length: 71.29 mm
